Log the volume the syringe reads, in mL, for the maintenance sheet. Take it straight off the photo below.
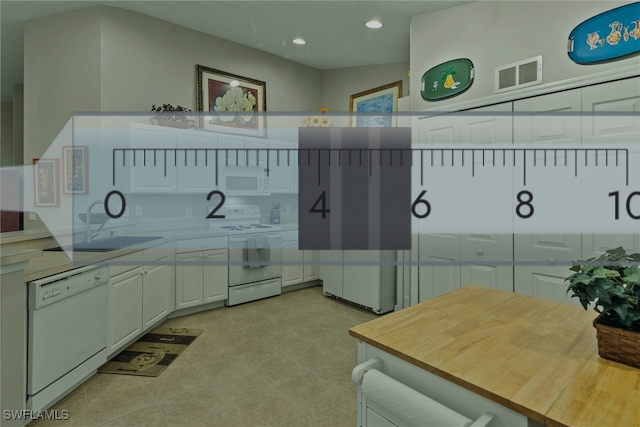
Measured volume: 3.6 mL
